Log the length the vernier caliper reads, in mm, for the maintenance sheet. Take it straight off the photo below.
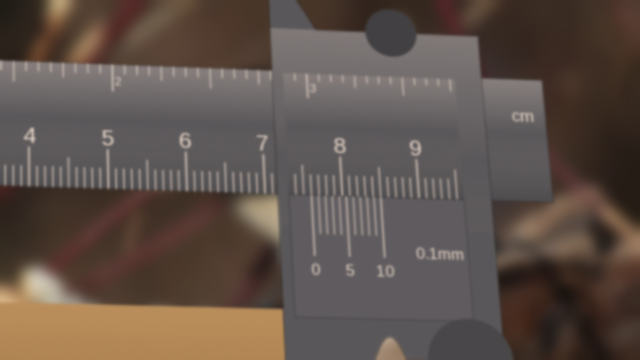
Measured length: 76.0 mm
